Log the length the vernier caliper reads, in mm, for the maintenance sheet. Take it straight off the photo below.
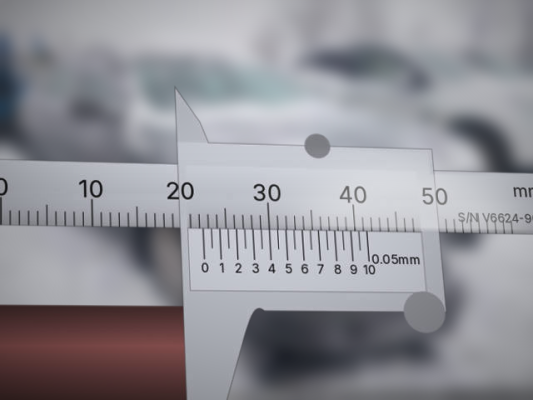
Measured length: 22.4 mm
